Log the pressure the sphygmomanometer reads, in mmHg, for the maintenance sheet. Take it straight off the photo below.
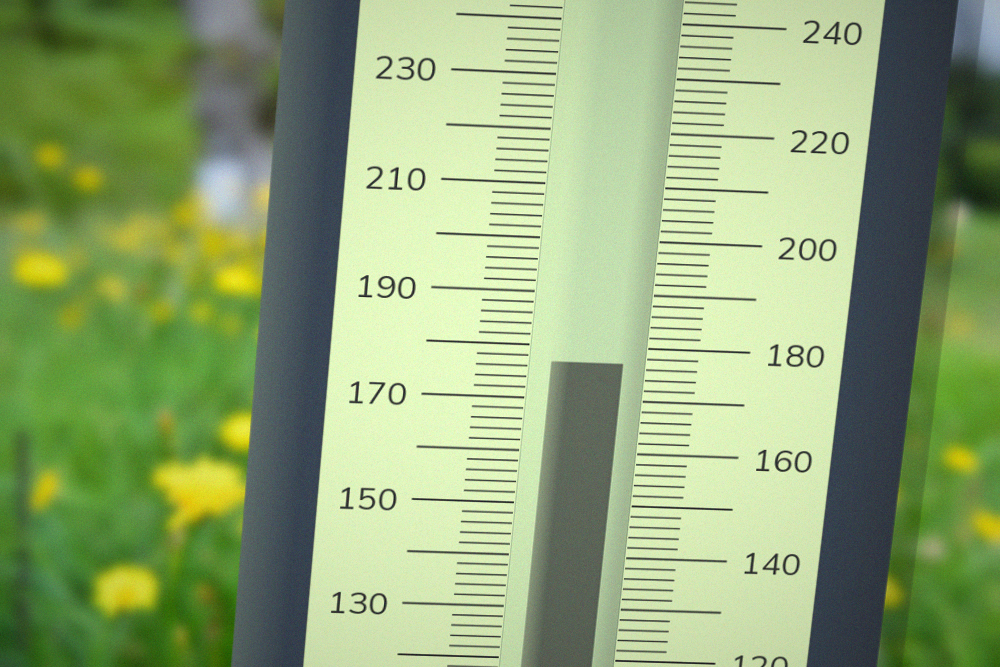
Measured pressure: 177 mmHg
